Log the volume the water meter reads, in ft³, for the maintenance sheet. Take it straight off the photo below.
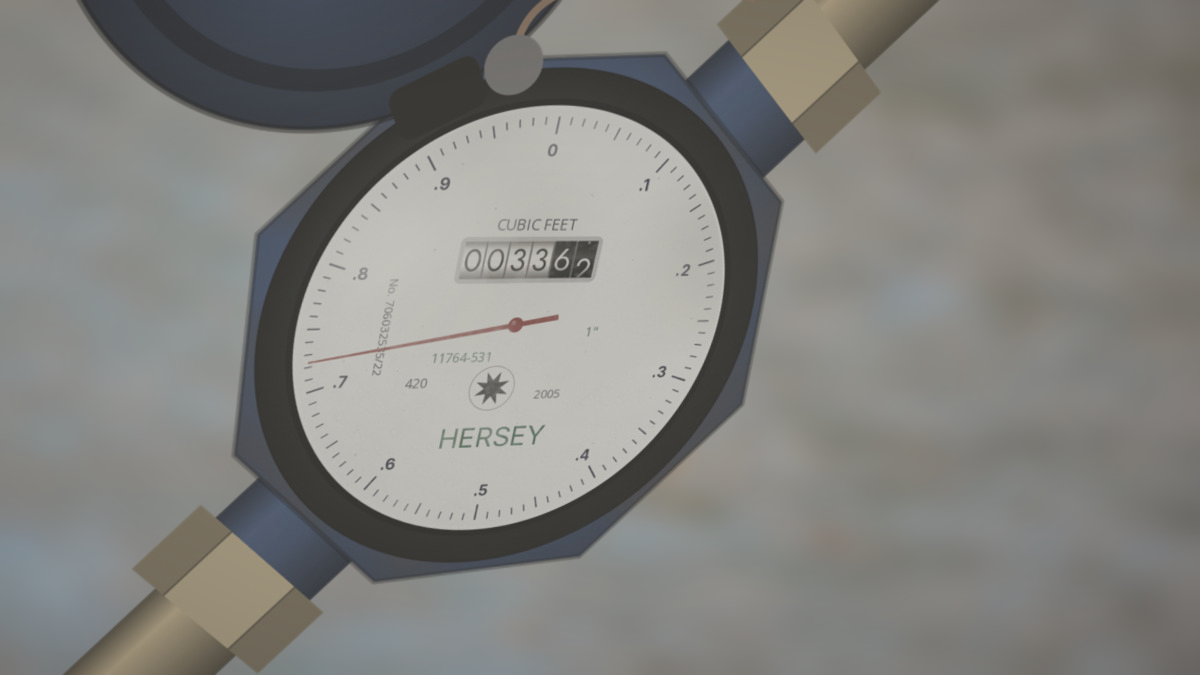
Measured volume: 3361.72 ft³
